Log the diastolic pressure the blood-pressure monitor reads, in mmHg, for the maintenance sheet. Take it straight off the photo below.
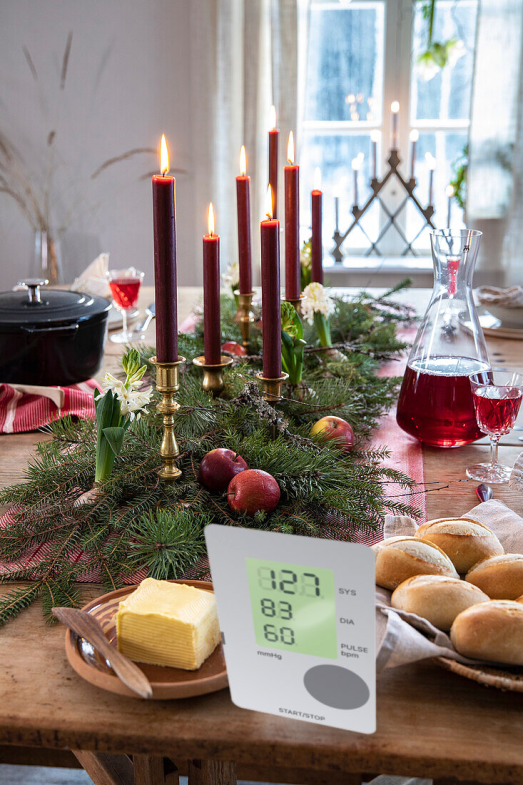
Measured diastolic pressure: 83 mmHg
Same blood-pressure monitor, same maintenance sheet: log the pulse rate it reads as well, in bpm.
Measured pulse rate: 60 bpm
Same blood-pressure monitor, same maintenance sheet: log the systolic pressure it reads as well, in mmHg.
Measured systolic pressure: 127 mmHg
